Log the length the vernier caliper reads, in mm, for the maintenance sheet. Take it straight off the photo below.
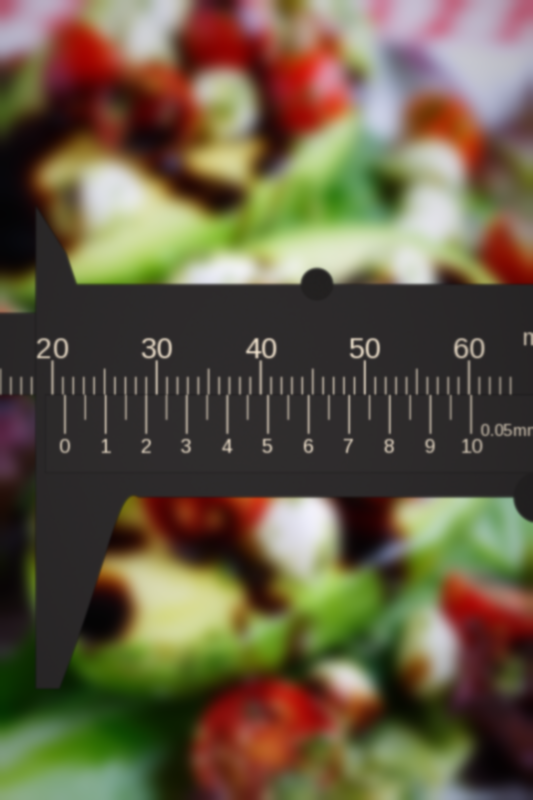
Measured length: 21.2 mm
